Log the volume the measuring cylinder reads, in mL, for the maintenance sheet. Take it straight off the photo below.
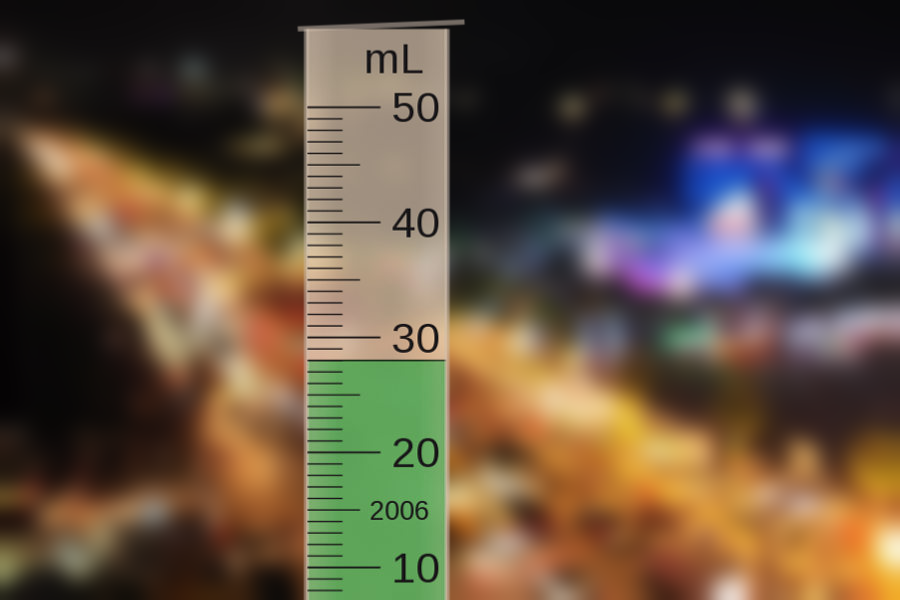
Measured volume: 28 mL
